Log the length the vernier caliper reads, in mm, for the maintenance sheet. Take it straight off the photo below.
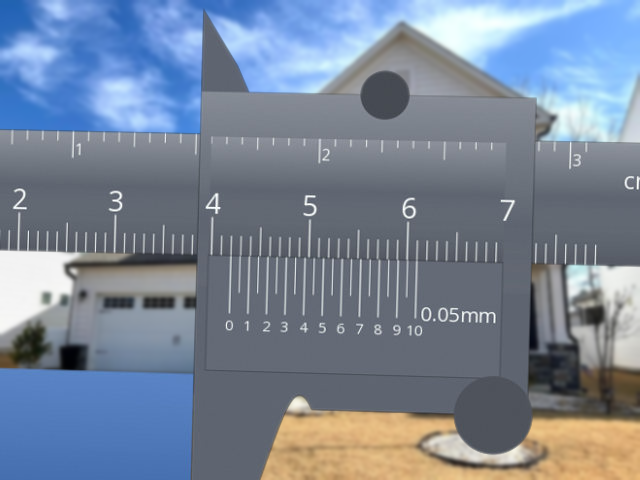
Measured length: 42.0 mm
